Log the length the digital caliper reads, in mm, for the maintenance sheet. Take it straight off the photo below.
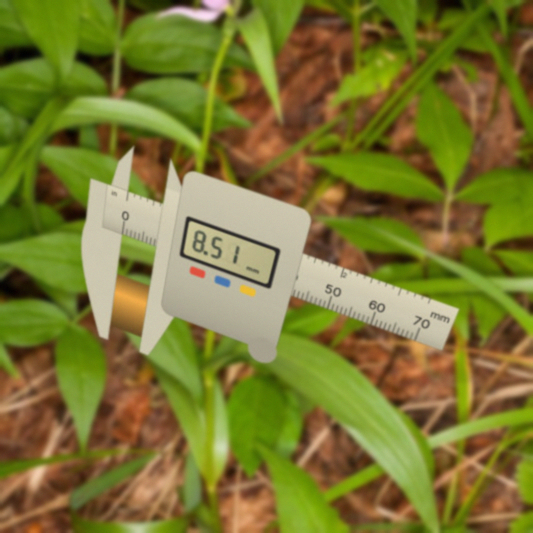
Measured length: 8.51 mm
